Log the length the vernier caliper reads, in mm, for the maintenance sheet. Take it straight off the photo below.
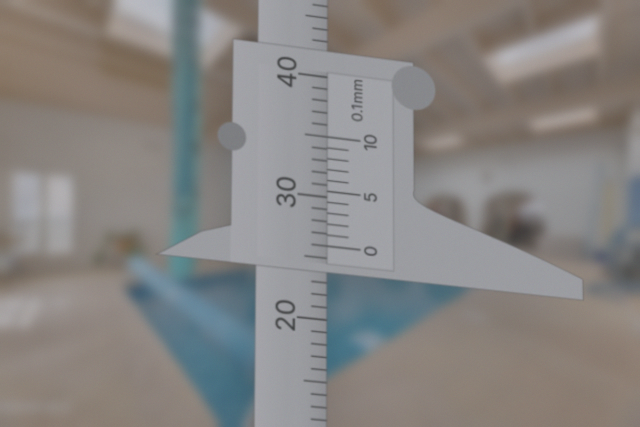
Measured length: 26.0 mm
